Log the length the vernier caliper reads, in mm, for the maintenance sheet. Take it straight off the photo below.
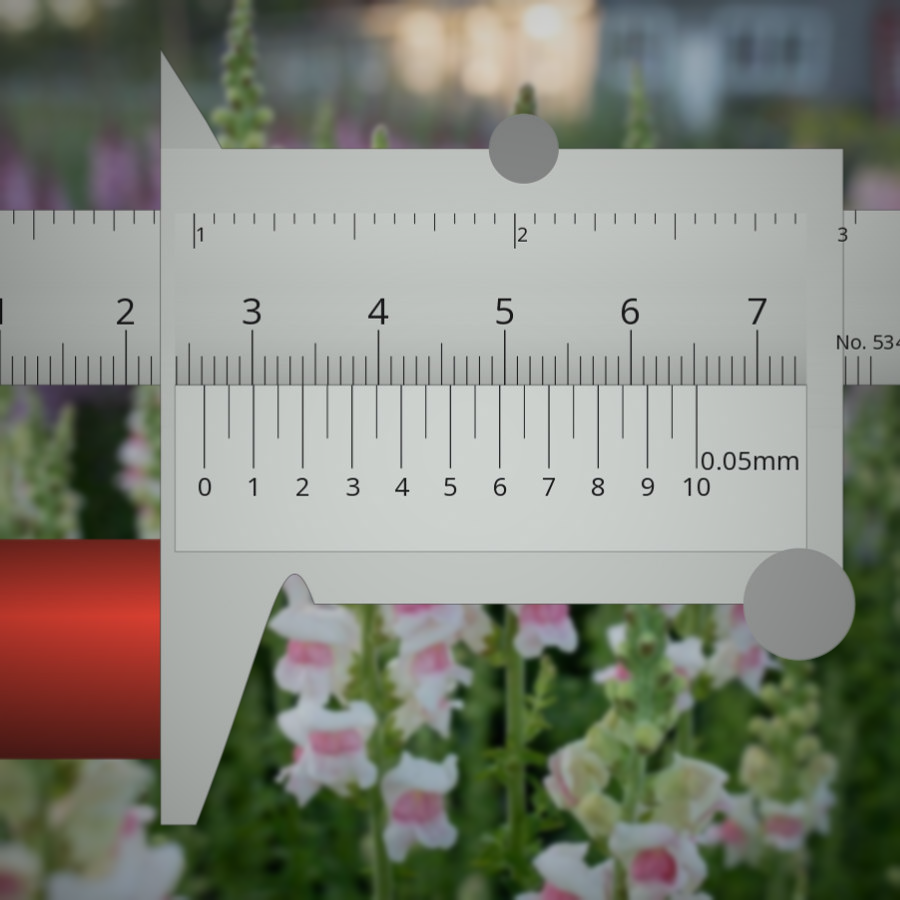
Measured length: 26.2 mm
